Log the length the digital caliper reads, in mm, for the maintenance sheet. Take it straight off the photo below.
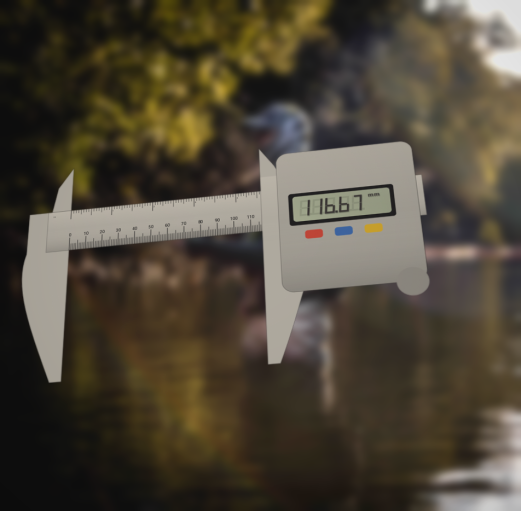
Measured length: 116.67 mm
